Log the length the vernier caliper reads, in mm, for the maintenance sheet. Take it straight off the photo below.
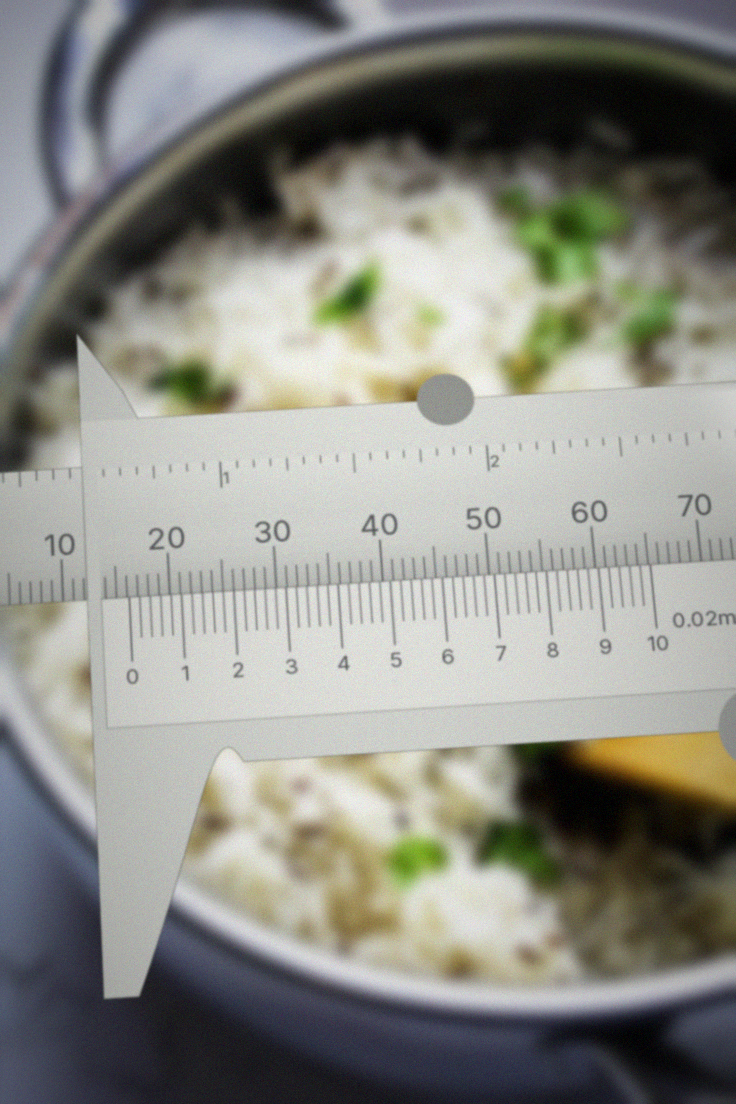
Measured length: 16.2 mm
